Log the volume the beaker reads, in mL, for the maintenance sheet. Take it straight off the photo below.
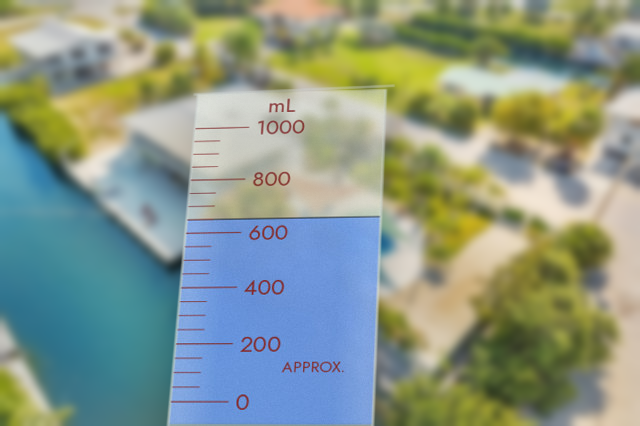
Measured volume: 650 mL
